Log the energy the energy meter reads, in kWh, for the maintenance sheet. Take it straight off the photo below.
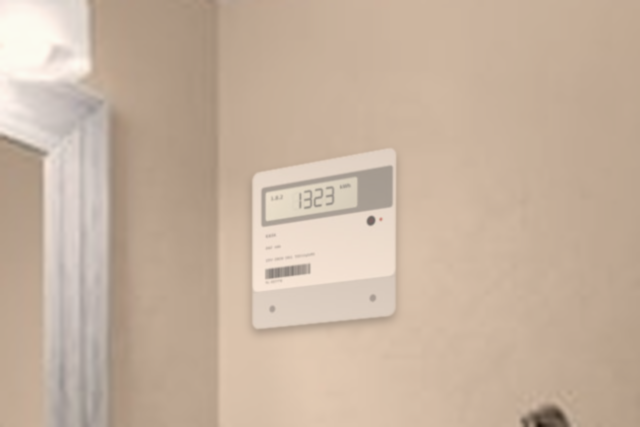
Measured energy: 1323 kWh
